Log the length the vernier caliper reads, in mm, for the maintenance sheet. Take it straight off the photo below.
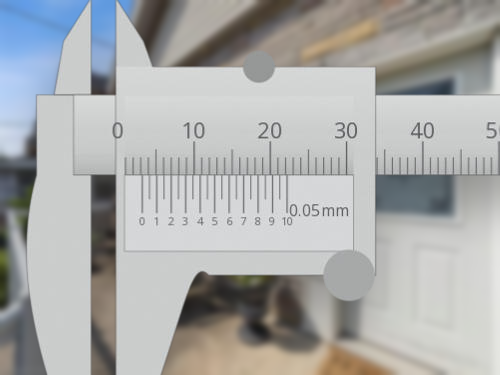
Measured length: 3.2 mm
